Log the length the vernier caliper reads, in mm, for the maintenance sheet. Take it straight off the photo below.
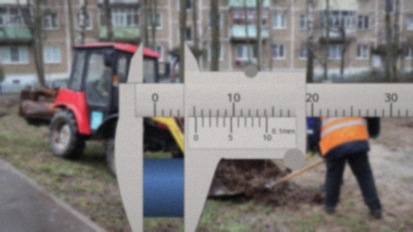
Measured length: 5.2 mm
